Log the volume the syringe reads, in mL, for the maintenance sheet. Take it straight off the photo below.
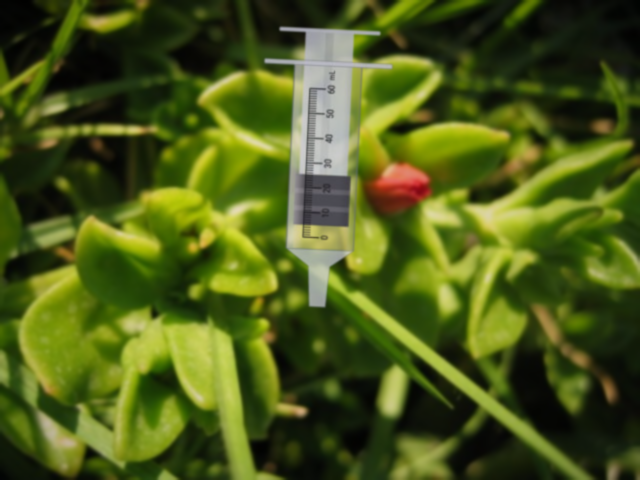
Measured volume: 5 mL
